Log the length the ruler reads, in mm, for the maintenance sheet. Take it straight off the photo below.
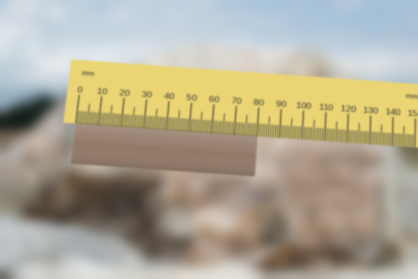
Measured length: 80 mm
